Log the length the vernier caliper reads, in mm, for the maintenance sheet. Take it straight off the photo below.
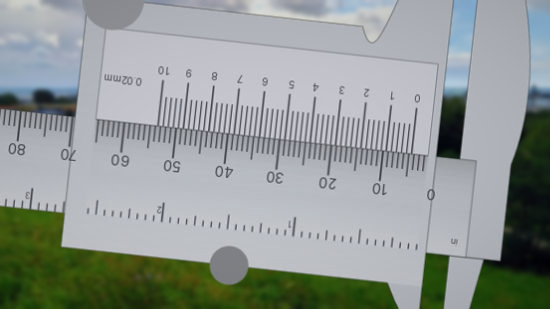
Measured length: 4.5 mm
